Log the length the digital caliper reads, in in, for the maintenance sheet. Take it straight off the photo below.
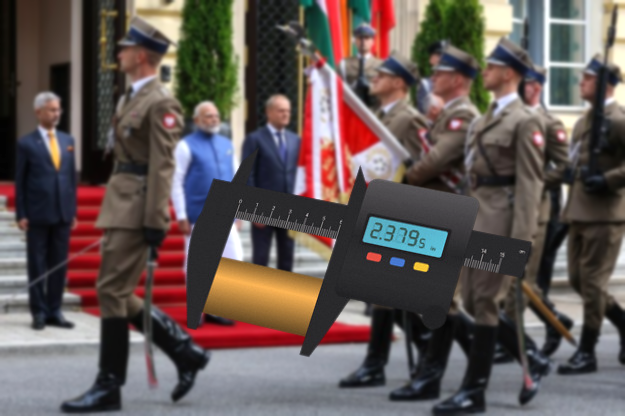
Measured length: 2.3795 in
